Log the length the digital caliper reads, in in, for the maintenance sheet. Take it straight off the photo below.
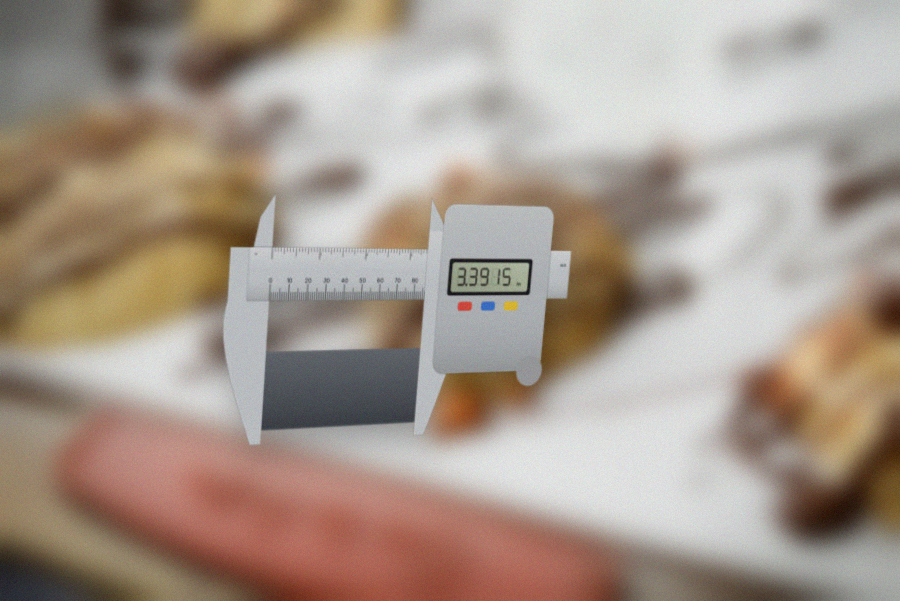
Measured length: 3.3915 in
